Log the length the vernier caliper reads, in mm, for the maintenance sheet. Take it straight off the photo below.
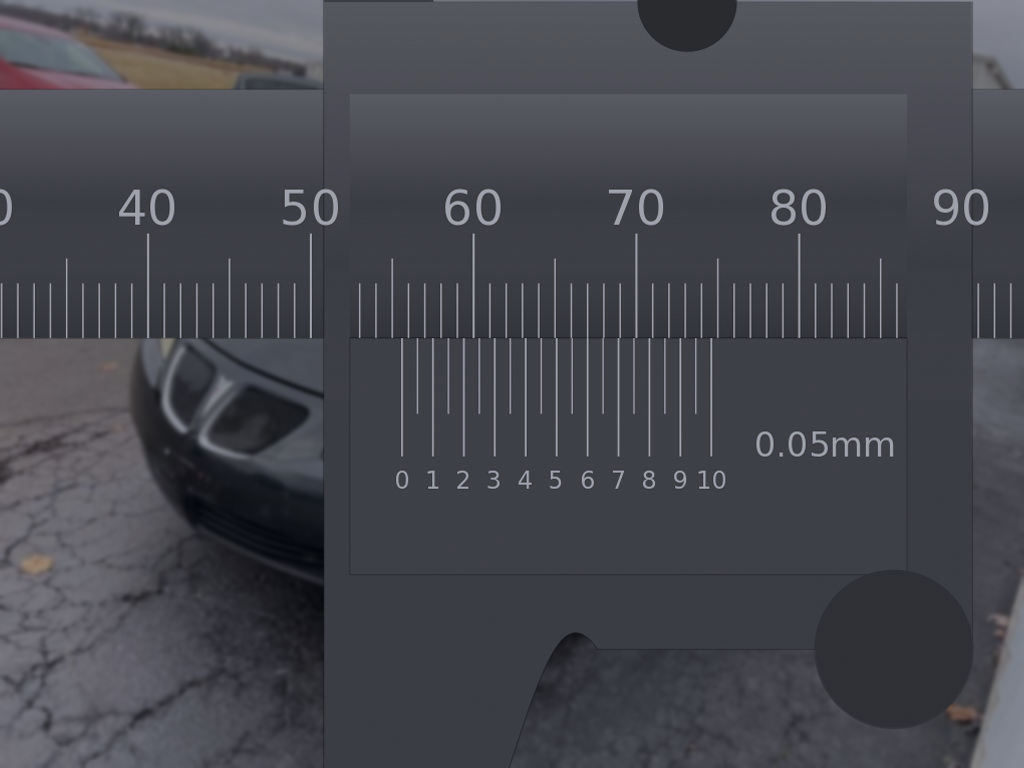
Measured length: 55.6 mm
